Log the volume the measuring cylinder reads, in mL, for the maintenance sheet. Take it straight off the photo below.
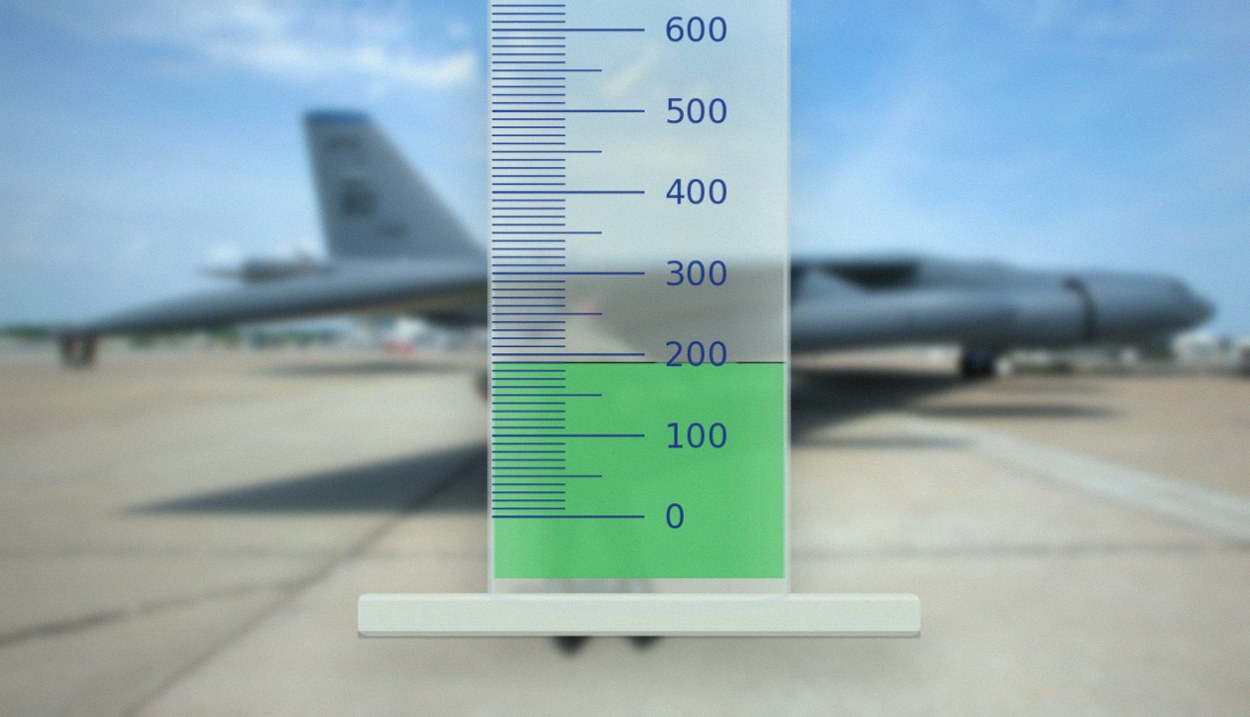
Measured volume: 190 mL
